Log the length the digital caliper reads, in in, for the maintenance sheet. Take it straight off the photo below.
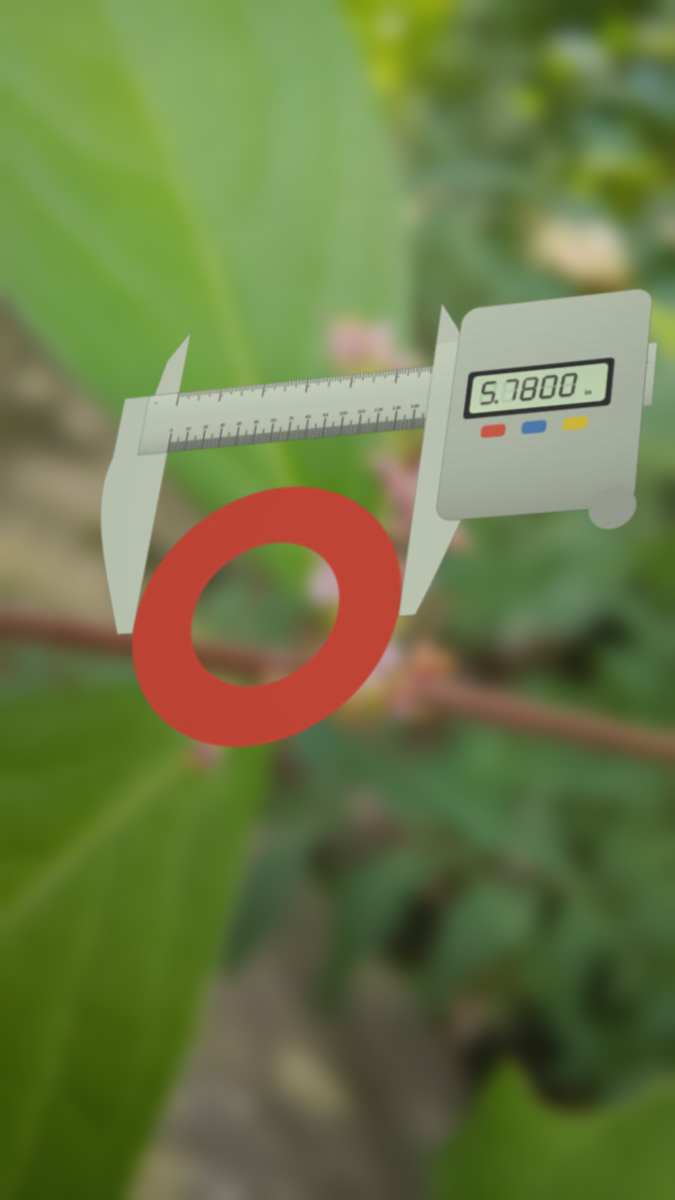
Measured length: 5.7800 in
